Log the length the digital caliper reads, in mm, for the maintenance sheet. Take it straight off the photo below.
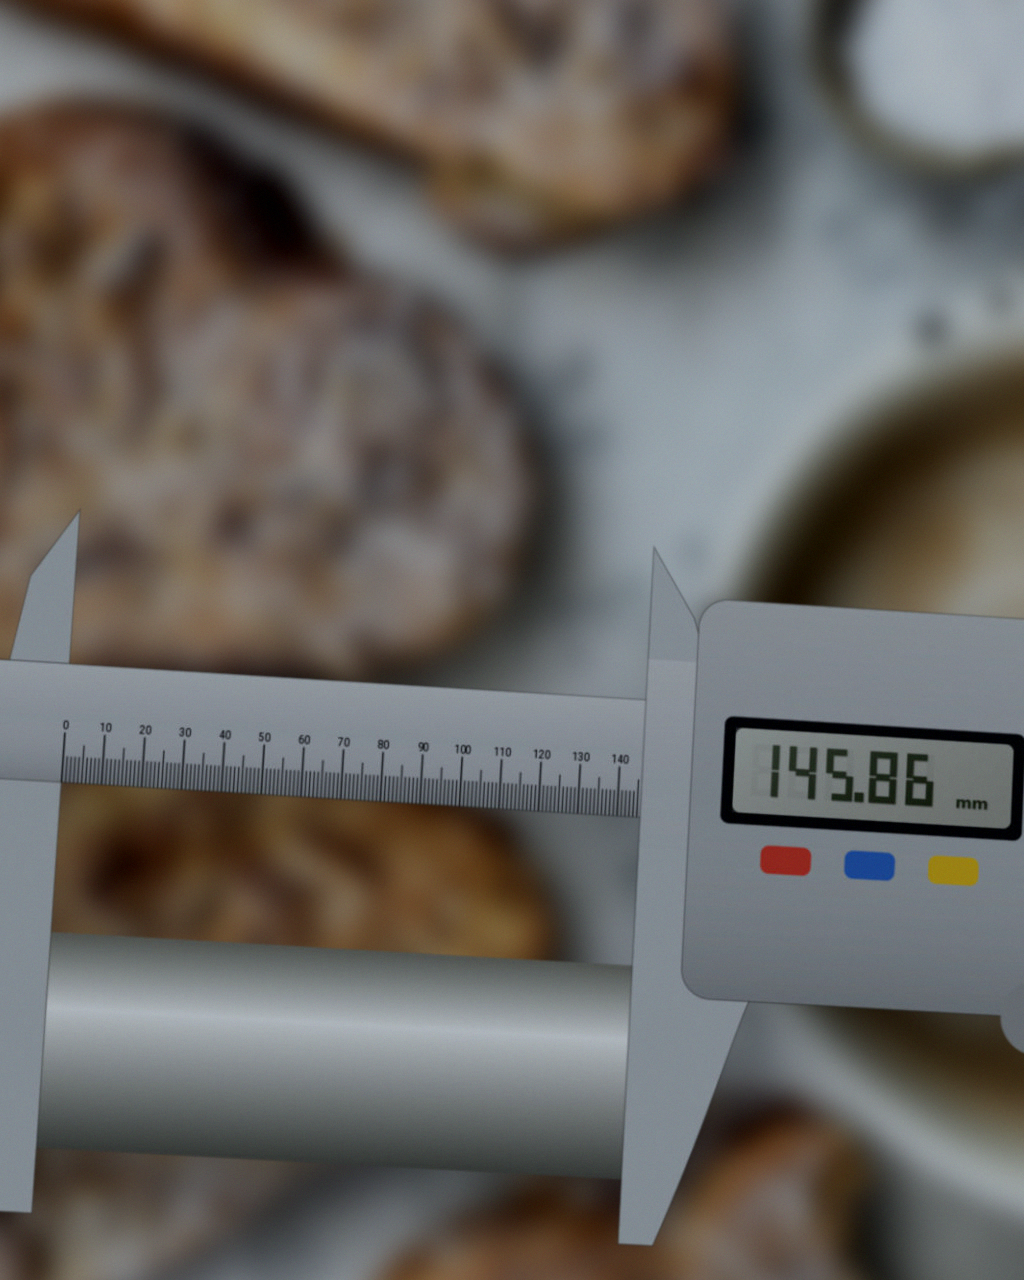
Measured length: 145.86 mm
